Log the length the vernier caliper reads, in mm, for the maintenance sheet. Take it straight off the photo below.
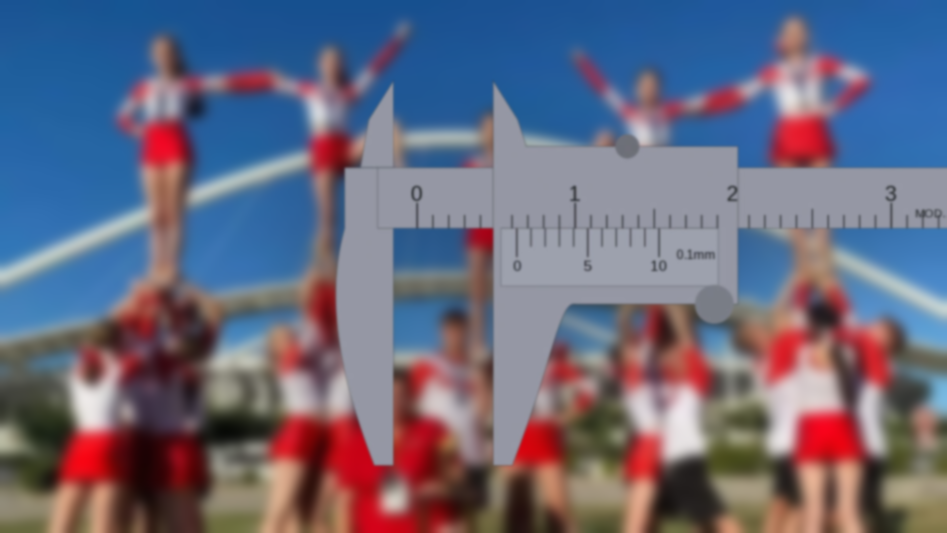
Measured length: 6.3 mm
